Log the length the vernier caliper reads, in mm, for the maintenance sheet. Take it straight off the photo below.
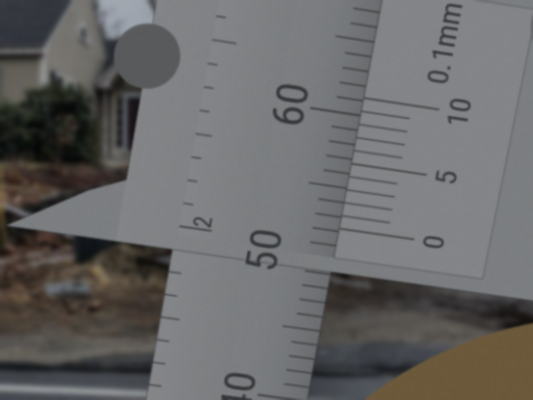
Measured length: 52.2 mm
